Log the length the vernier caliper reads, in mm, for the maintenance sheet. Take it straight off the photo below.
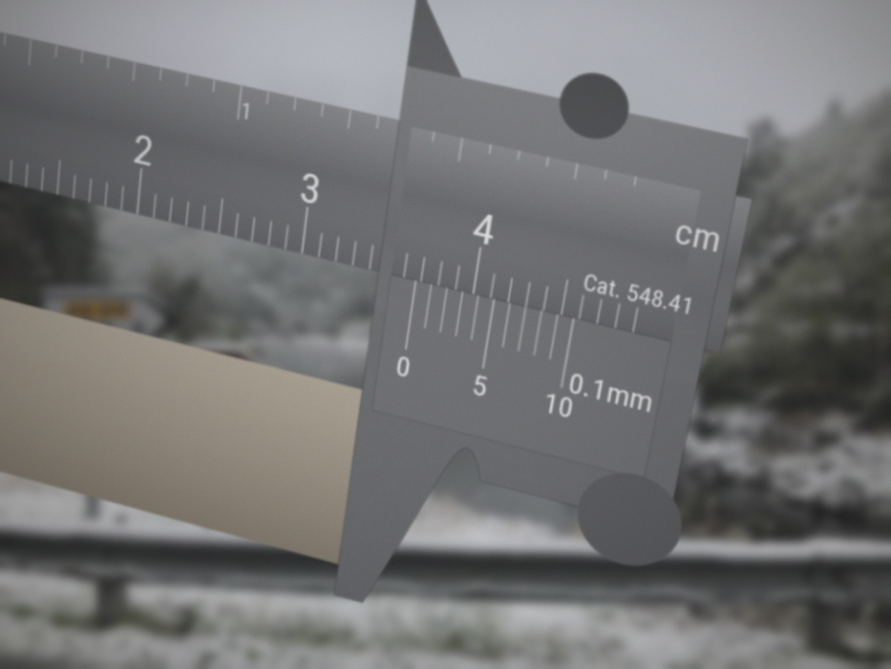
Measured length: 36.7 mm
